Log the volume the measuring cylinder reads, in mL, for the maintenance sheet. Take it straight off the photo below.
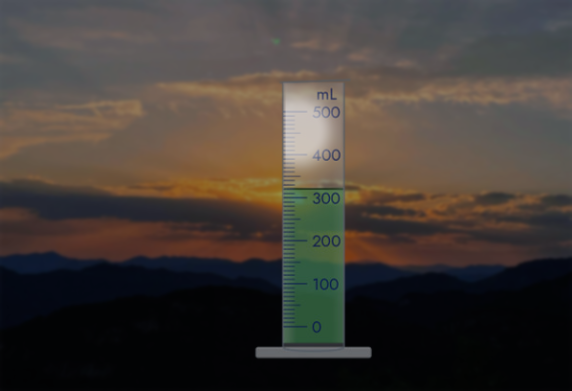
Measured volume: 320 mL
